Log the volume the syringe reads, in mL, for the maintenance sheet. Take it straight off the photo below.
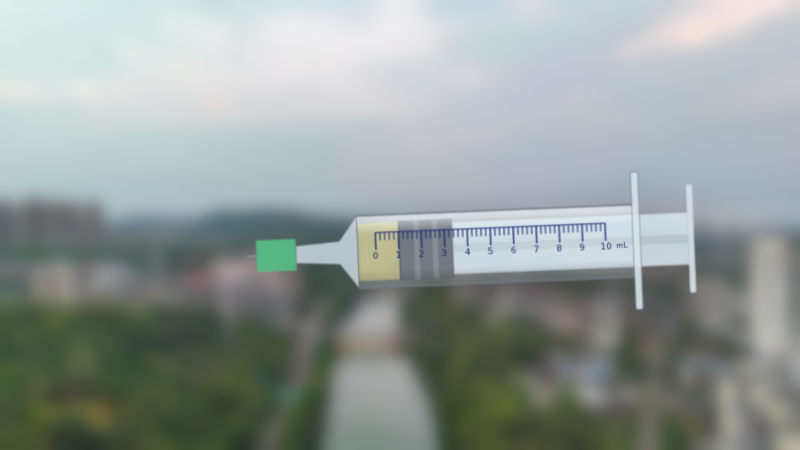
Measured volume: 1 mL
